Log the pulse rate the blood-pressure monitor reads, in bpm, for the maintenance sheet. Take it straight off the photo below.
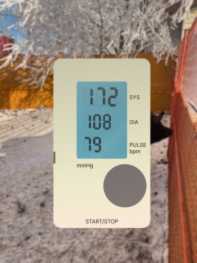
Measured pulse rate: 79 bpm
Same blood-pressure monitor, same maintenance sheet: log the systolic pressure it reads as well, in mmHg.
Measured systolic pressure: 172 mmHg
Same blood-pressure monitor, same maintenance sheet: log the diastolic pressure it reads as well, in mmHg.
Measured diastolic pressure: 108 mmHg
